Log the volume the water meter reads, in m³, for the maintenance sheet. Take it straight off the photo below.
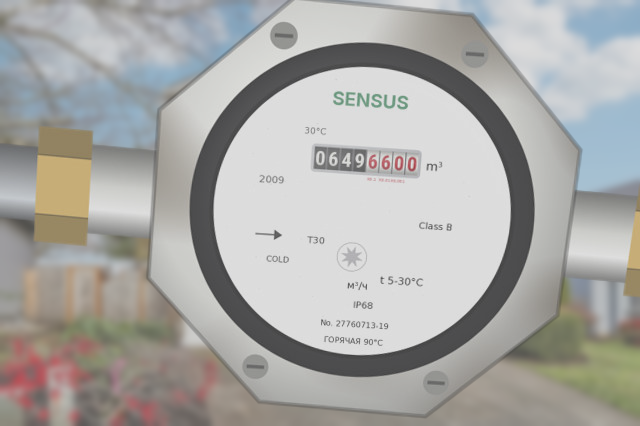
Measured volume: 649.6600 m³
